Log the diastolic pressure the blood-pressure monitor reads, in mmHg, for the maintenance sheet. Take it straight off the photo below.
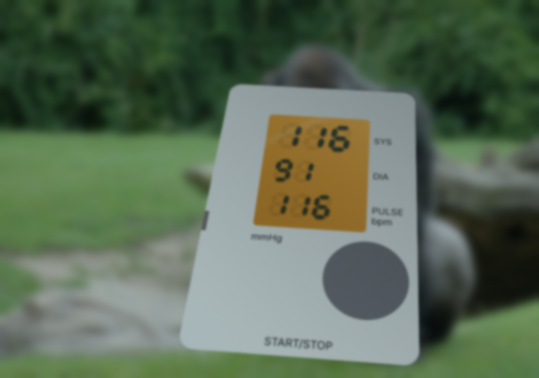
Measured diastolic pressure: 91 mmHg
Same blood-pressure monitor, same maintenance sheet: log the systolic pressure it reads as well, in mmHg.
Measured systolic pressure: 116 mmHg
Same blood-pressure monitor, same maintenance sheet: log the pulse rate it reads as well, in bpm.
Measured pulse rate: 116 bpm
